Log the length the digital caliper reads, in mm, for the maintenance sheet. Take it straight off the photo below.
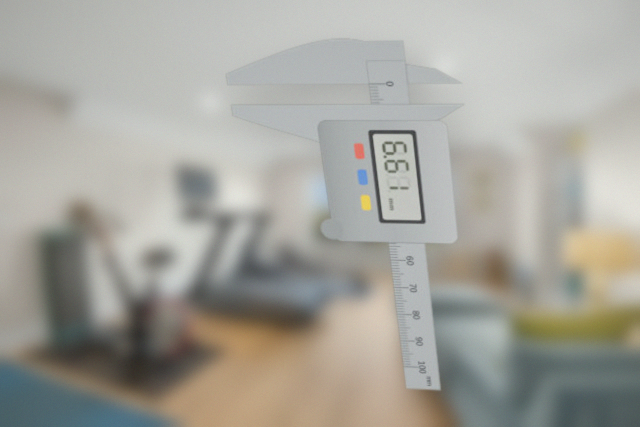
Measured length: 6.61 mm
